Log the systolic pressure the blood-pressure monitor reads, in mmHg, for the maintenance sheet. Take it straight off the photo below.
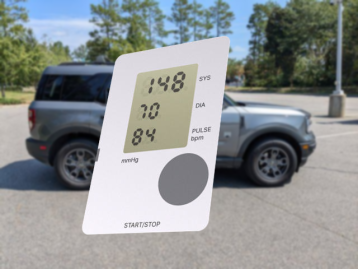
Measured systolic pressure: 148 mmHg
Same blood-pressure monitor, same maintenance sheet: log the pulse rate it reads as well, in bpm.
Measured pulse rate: 84 bpm
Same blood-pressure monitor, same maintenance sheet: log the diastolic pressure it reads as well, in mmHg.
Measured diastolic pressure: 70 mmHg
